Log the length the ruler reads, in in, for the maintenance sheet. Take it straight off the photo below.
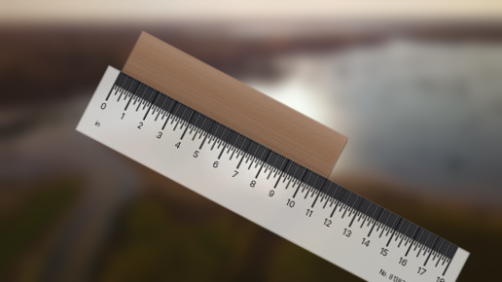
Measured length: 11 in
